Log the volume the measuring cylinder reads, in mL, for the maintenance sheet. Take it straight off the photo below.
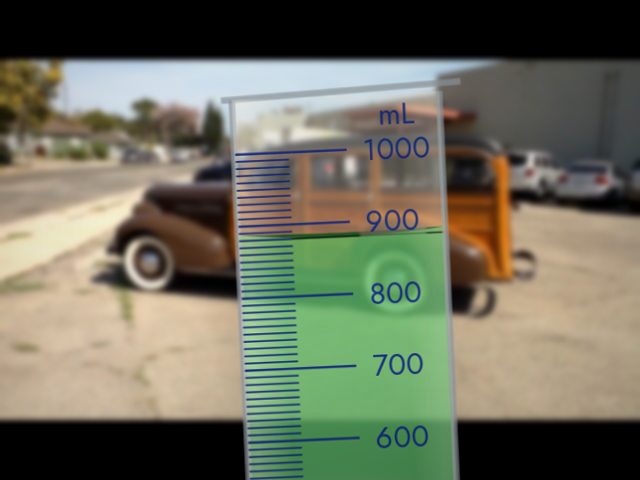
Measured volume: 880 mL
